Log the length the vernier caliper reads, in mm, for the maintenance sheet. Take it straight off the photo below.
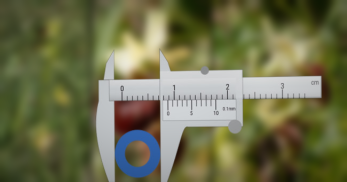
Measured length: 8.8 mm
